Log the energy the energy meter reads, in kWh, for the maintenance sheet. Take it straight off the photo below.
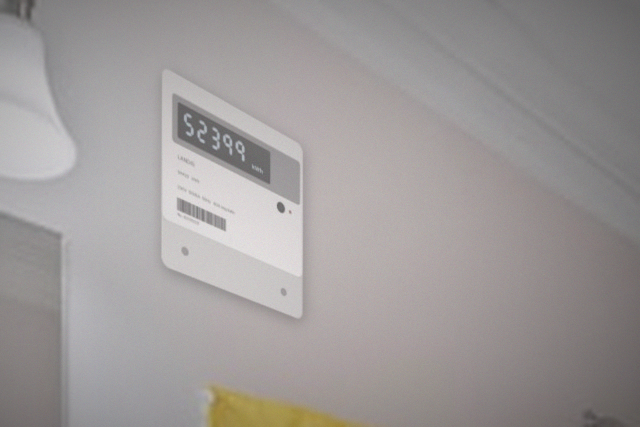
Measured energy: 52399 kWh
